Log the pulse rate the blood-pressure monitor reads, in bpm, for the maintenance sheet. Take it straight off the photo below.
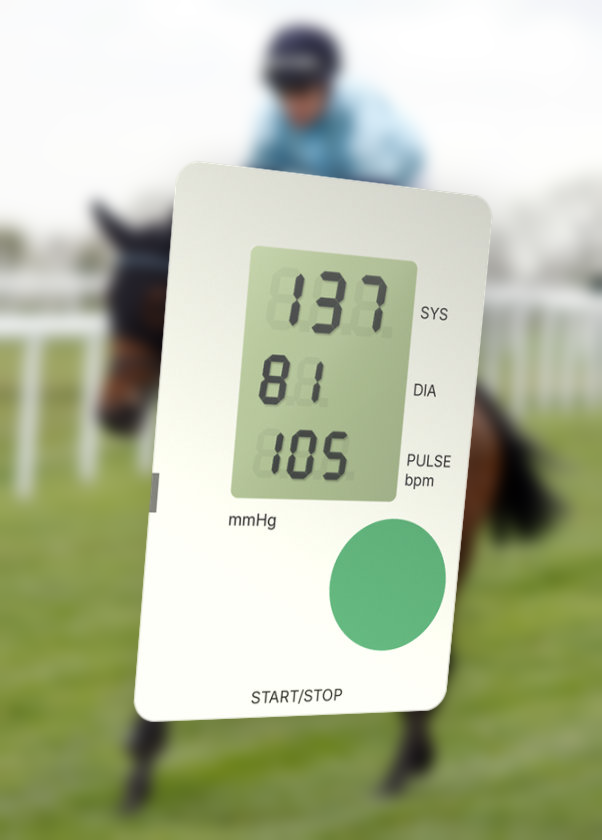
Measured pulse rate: 105 bpm
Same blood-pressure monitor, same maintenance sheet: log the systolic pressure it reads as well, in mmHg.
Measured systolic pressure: 137 mmHg
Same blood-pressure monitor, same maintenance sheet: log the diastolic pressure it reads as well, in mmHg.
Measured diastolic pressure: 81 mmHg
